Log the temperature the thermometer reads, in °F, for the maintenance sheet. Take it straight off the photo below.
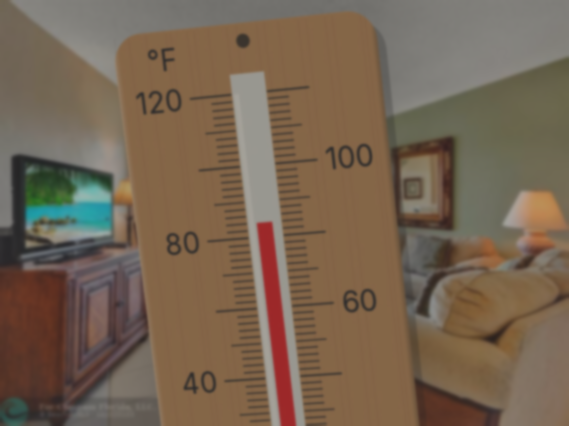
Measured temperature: 84 °F
